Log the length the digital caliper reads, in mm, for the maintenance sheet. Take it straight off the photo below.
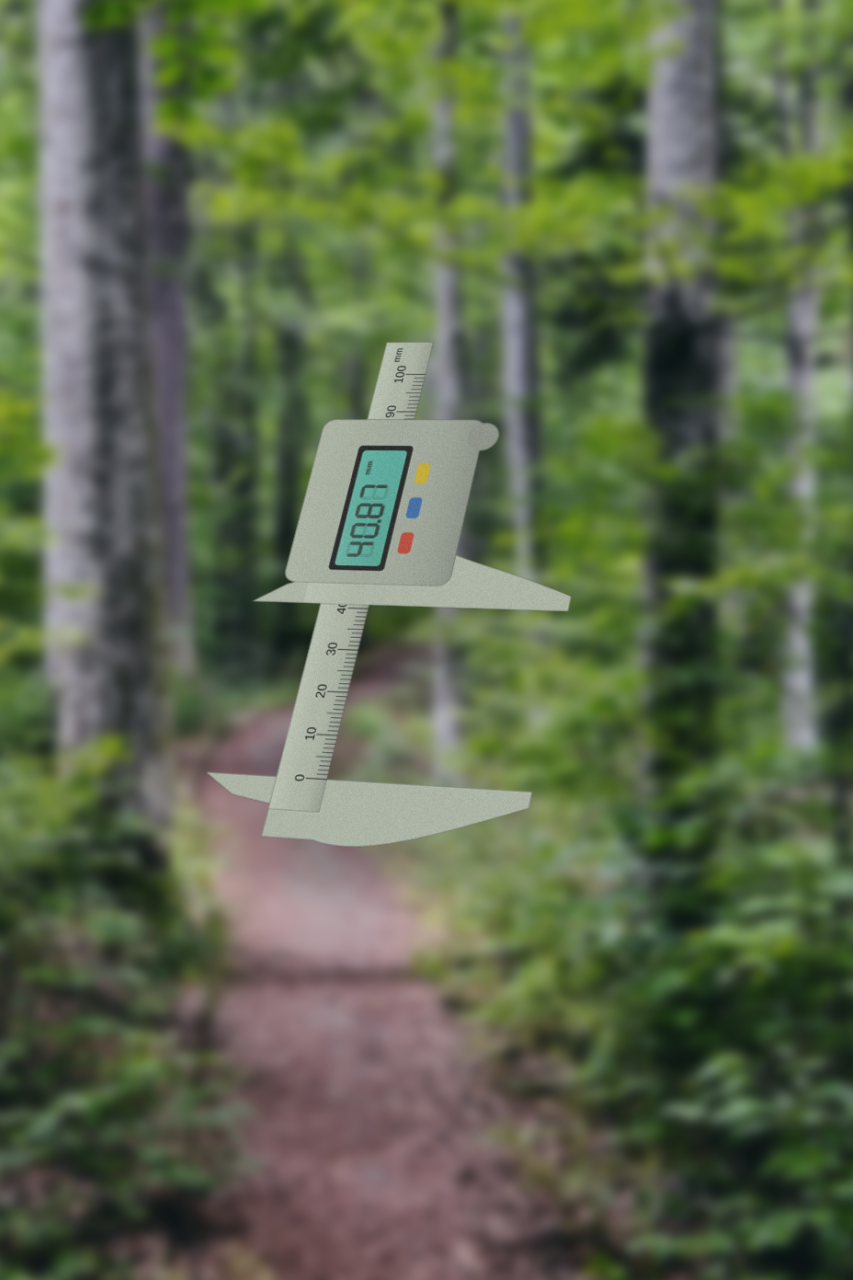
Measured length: 40.87 mm
